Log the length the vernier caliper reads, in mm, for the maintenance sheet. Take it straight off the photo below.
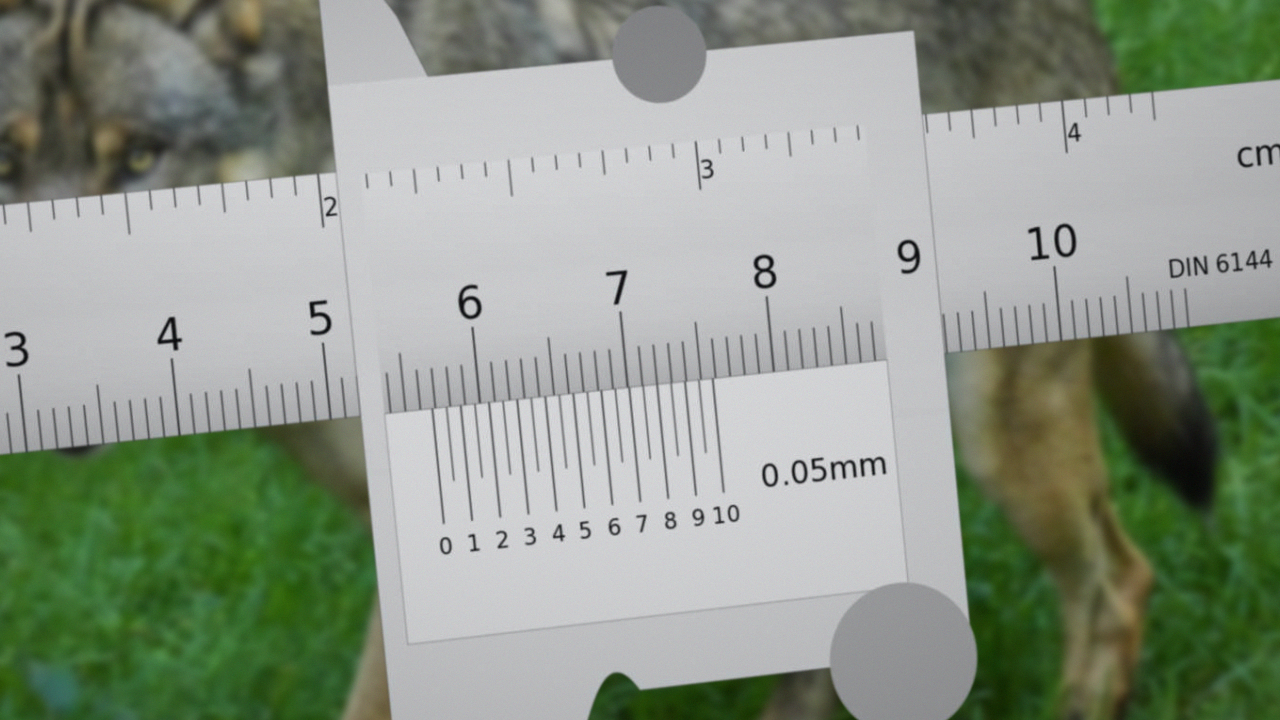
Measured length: 56.8 mm
